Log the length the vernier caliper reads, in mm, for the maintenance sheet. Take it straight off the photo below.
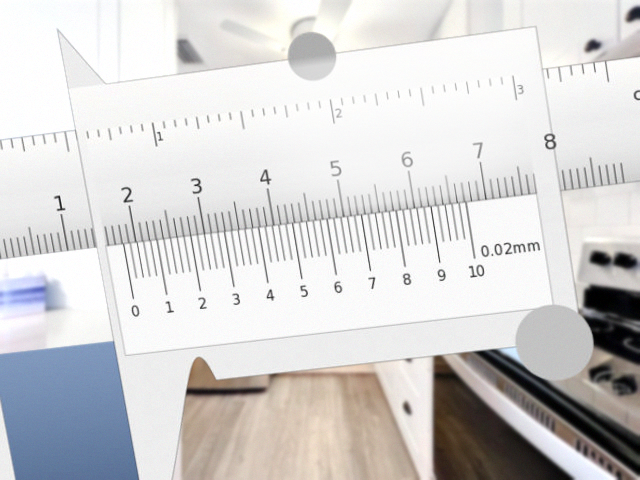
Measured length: 18.2 mm
